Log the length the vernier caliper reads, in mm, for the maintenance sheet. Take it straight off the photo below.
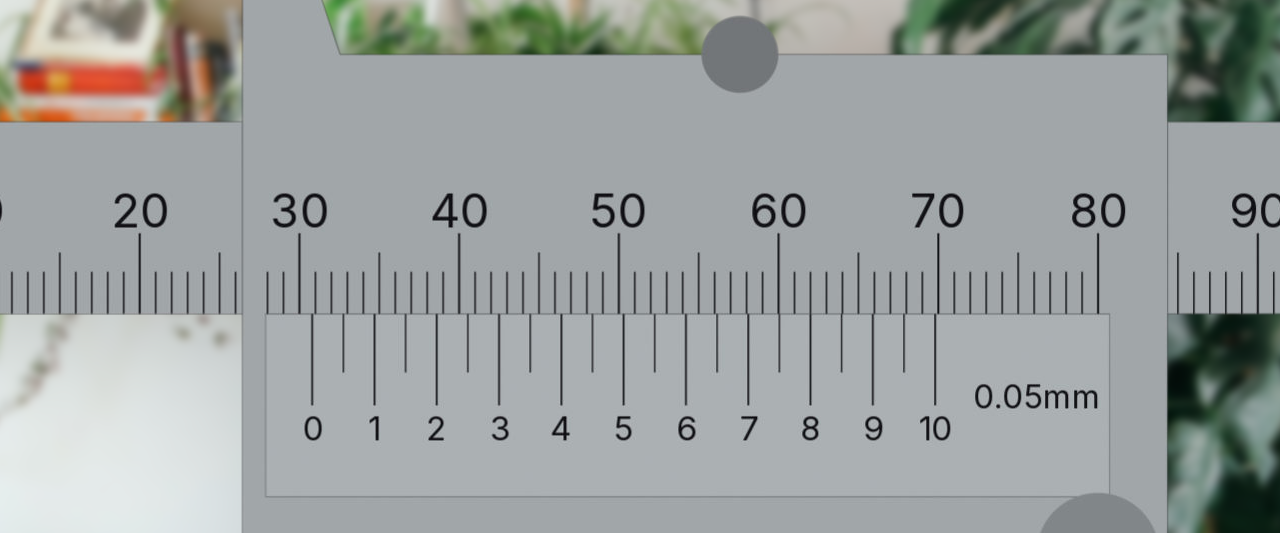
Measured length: 30.8 mm
